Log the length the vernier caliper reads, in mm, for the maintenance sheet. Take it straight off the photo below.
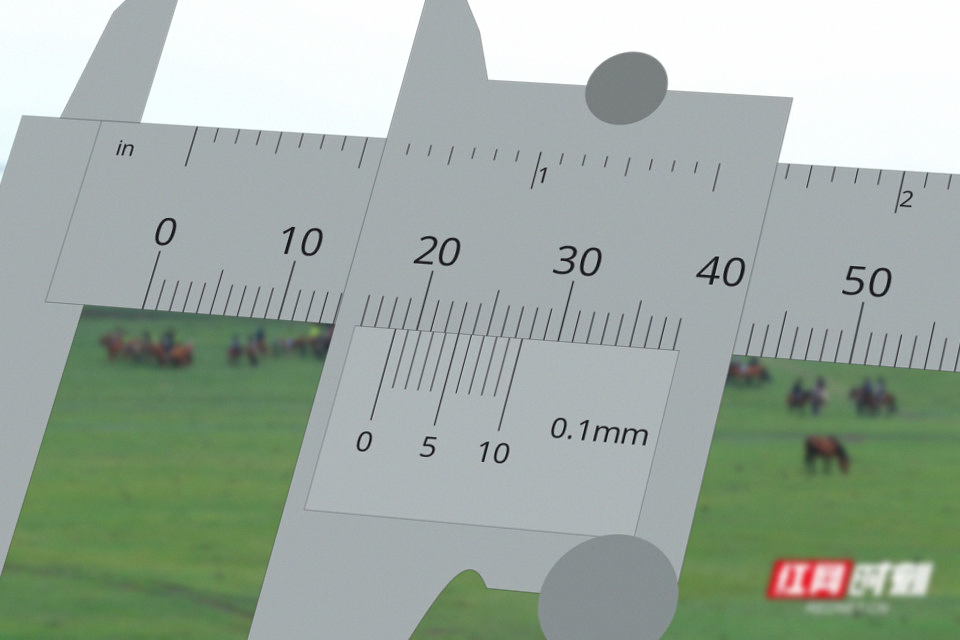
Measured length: 18.5 mm
